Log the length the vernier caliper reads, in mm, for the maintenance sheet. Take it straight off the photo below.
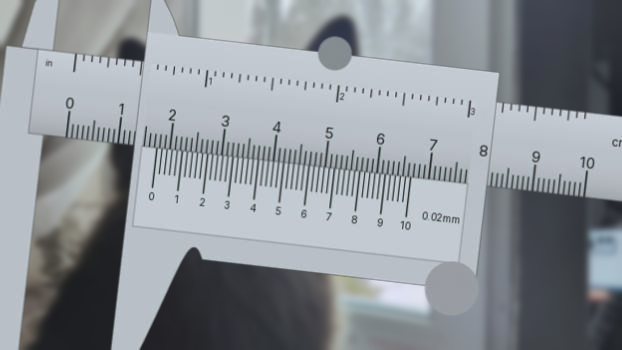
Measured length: 17.5 mm
